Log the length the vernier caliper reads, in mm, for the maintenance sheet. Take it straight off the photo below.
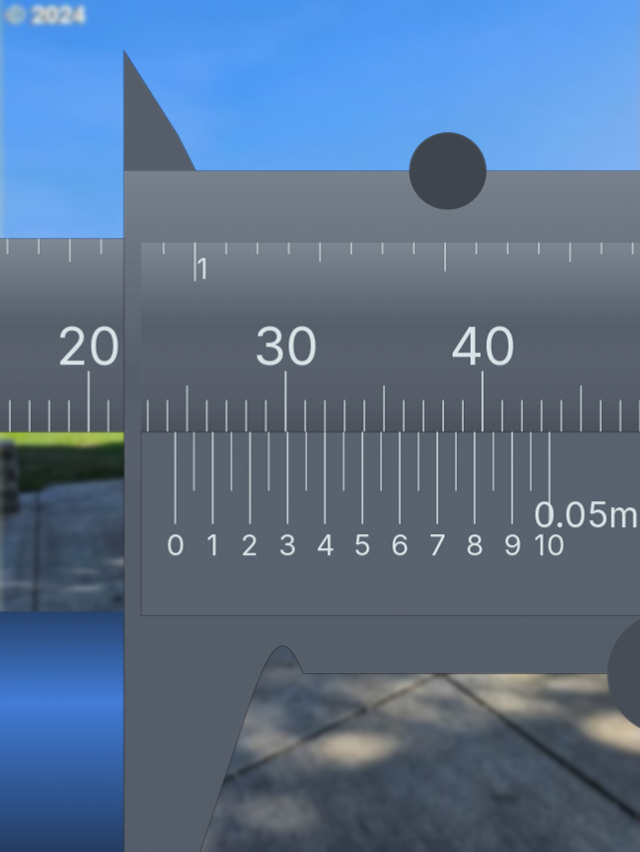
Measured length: 24.4 mm
